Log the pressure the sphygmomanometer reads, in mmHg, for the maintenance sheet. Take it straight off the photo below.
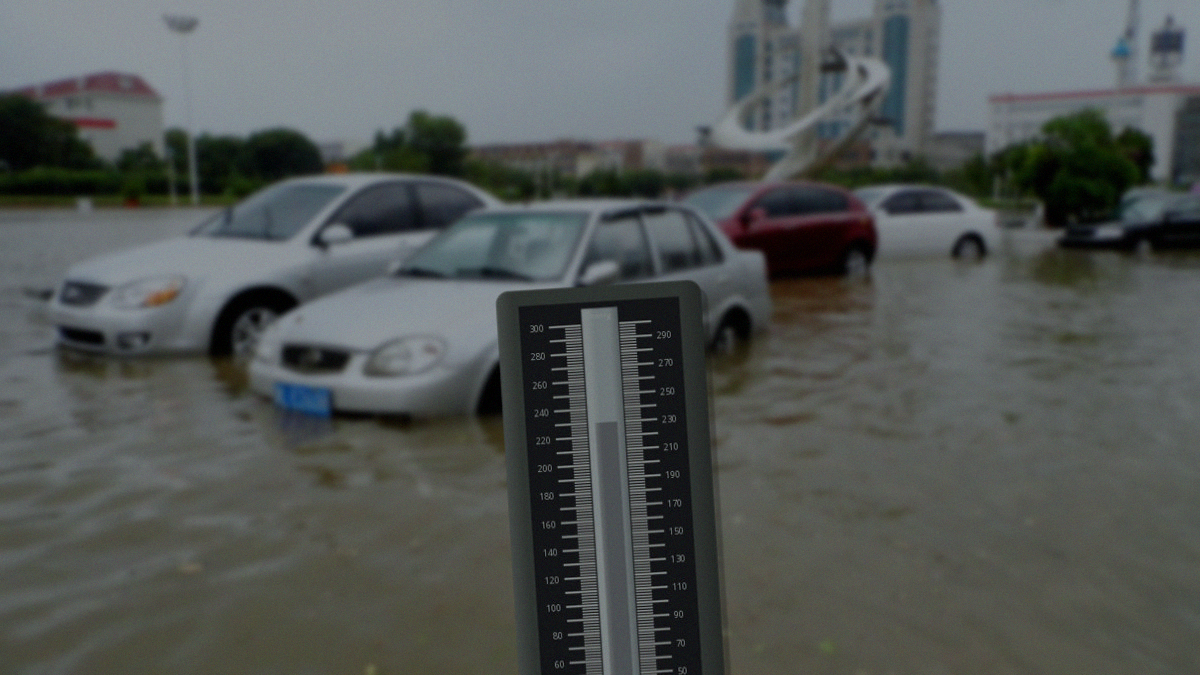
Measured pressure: 230 mmHg
